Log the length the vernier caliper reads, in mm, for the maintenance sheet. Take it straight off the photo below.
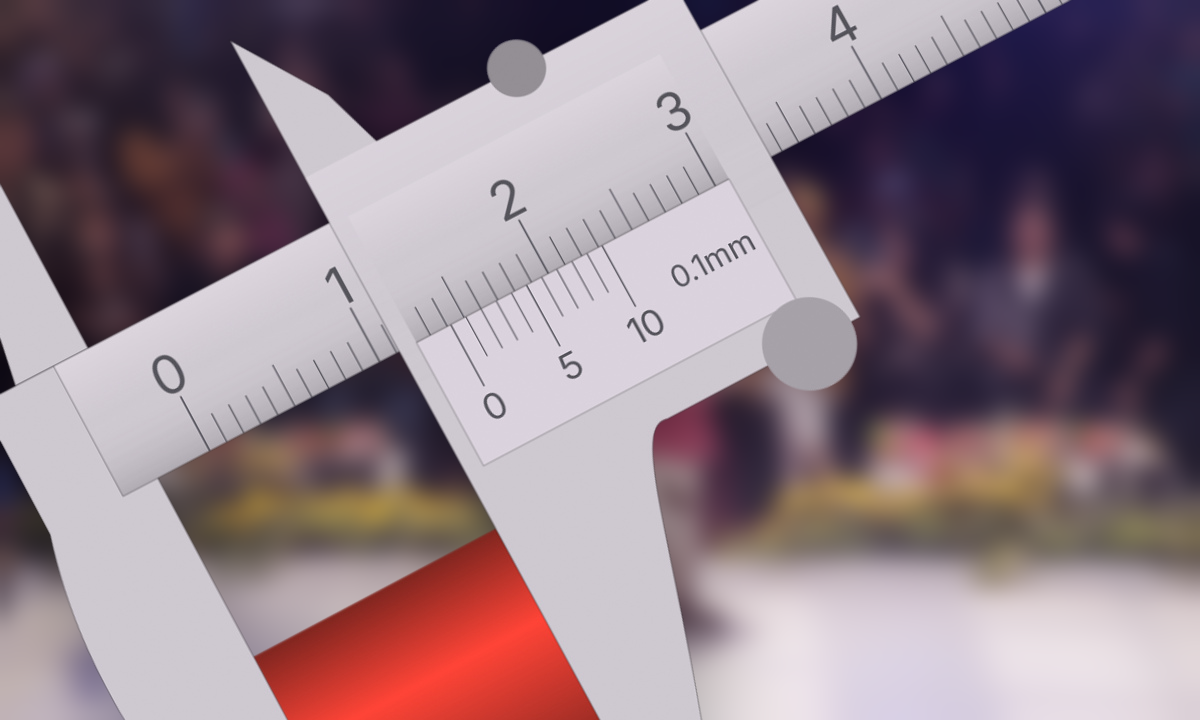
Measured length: 14.2 mm
